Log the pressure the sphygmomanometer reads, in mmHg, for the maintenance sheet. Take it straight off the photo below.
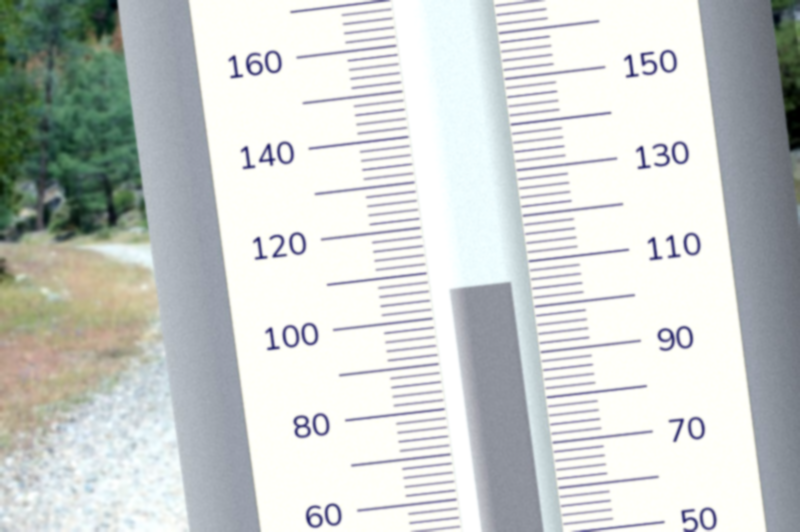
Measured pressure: 106 mmHg
